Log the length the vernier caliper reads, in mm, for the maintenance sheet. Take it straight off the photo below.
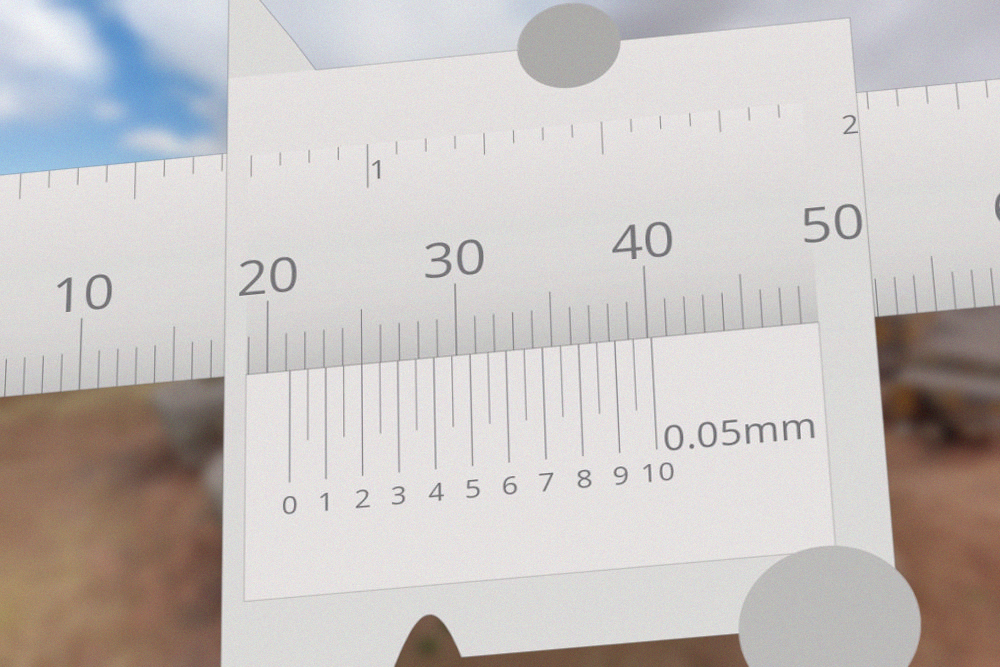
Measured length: 21.2 mm
